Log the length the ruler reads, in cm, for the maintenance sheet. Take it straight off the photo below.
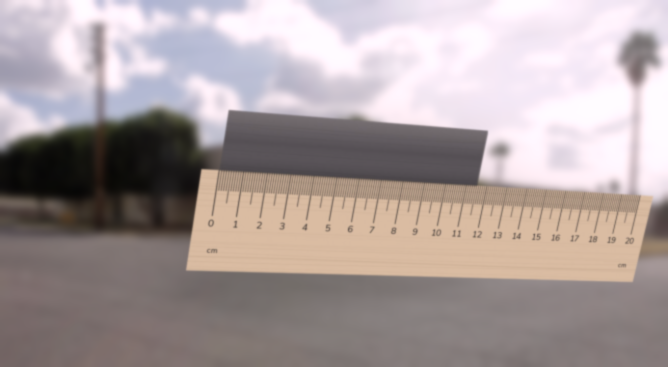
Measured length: 11.5 cm
